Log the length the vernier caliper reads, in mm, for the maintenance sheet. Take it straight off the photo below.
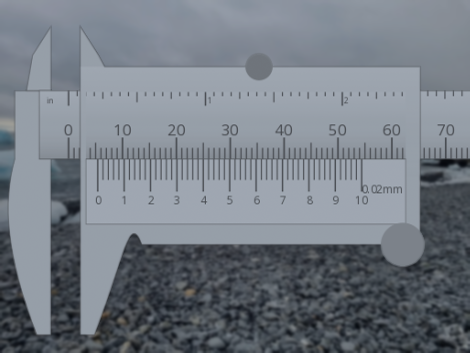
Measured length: 5.4 mm
